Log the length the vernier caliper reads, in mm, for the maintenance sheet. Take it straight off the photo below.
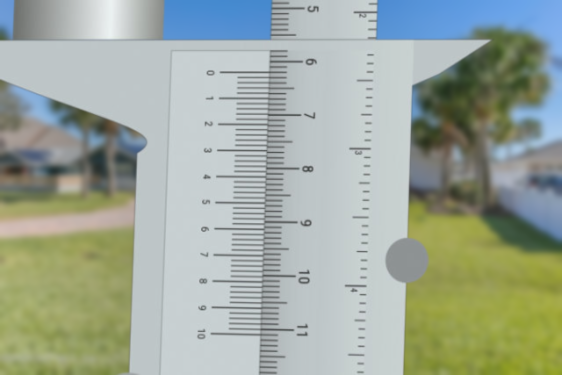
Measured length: 62.0 mm
